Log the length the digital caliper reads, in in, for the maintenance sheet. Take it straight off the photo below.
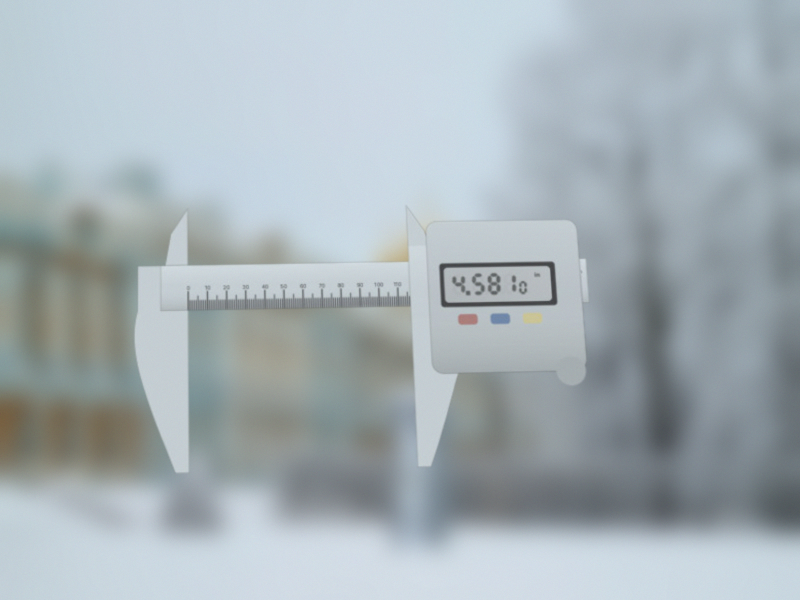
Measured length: 4.5810 in
